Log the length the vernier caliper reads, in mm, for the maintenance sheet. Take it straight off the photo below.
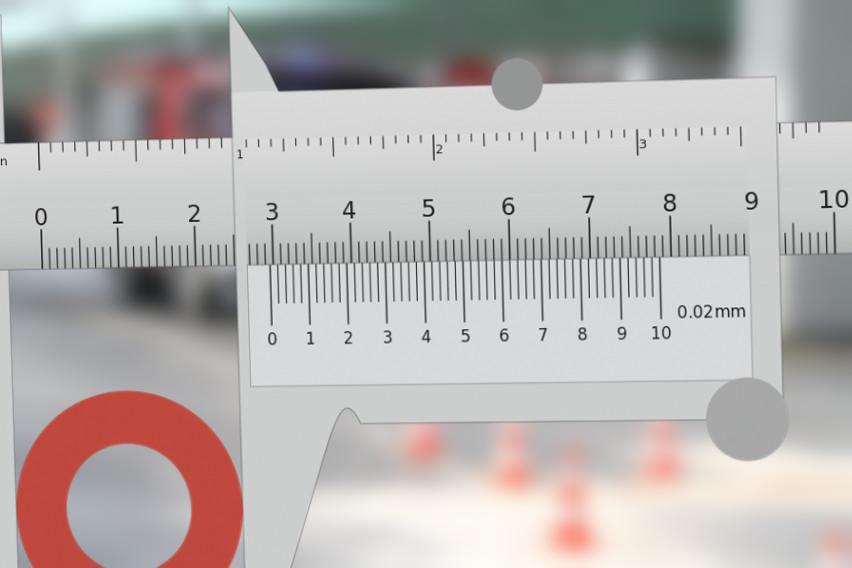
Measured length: 29.6 mm
